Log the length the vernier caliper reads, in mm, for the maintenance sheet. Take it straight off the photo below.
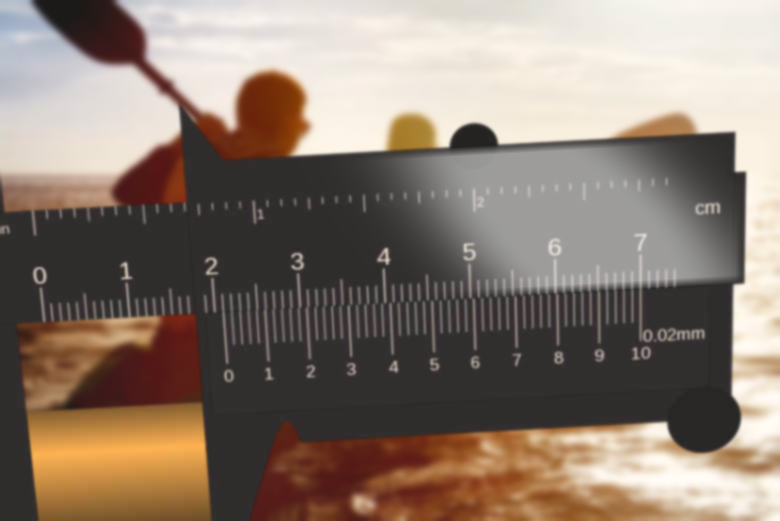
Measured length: 21.0 mm
